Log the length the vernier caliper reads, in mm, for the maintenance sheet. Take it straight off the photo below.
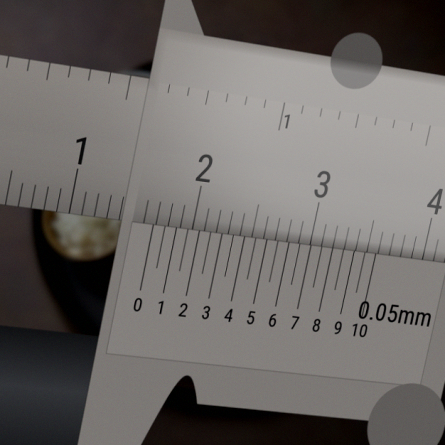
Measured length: 16.8 mm
